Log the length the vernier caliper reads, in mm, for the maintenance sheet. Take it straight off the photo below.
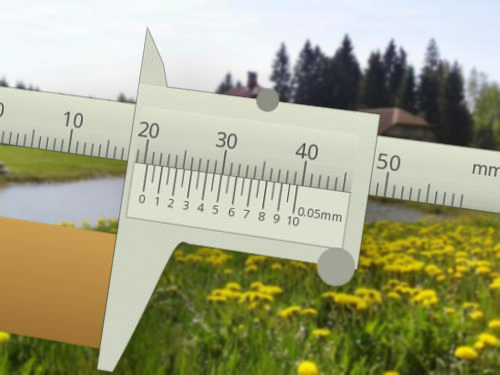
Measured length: 20.4 mm
